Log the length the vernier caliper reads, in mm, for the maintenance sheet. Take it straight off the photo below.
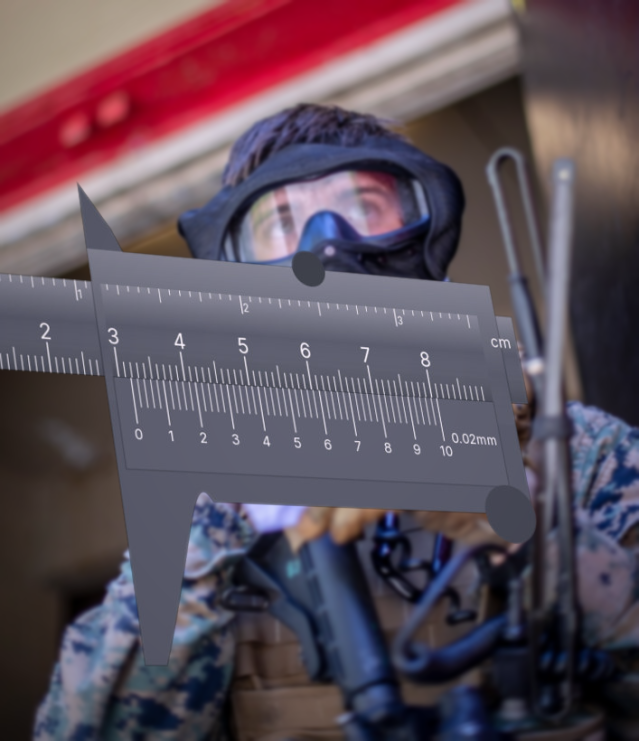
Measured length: 31.8 mm
